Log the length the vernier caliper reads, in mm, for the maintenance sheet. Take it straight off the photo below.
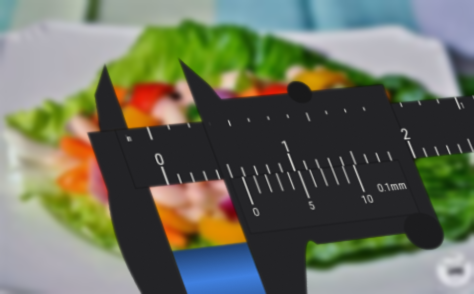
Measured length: 5.8 mm
